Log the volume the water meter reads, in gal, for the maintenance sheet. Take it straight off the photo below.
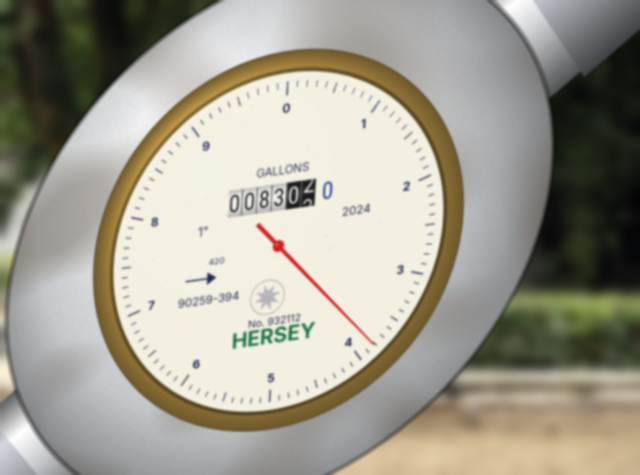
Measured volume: 83023.8 gal
